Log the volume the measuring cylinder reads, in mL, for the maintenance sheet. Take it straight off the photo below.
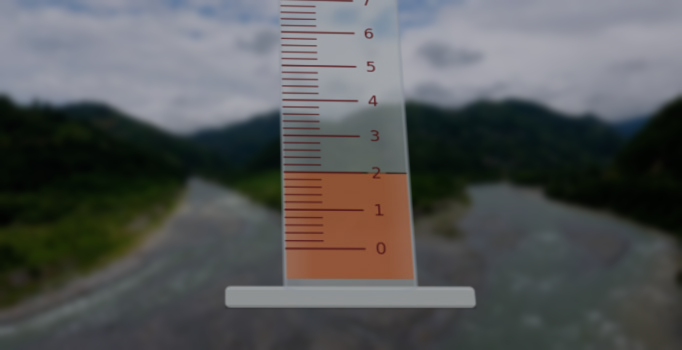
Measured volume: 2 mL
